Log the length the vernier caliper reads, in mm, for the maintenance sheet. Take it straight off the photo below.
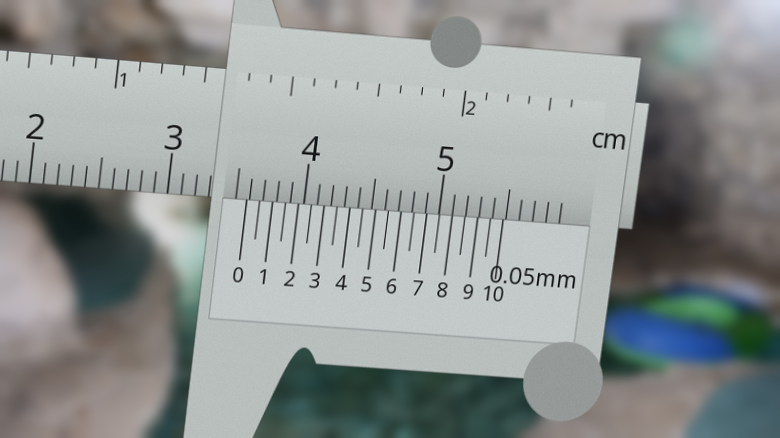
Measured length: 35.8 mm
